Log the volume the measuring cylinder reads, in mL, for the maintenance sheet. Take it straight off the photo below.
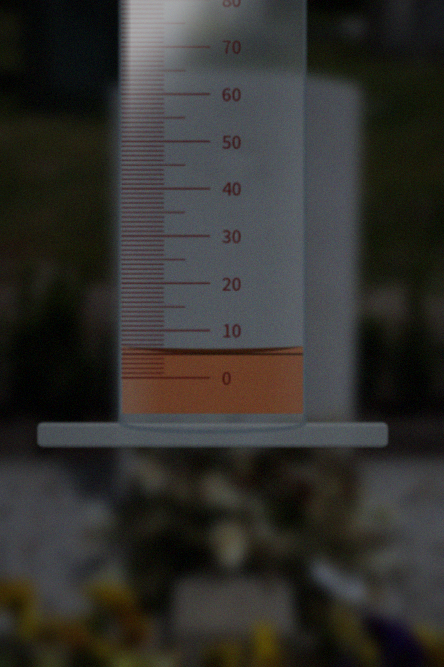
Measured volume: 5 mL
